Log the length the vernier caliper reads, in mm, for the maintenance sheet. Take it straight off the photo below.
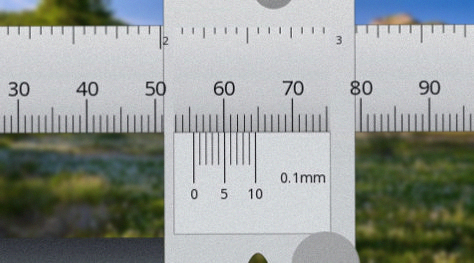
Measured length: 55.6 mm
